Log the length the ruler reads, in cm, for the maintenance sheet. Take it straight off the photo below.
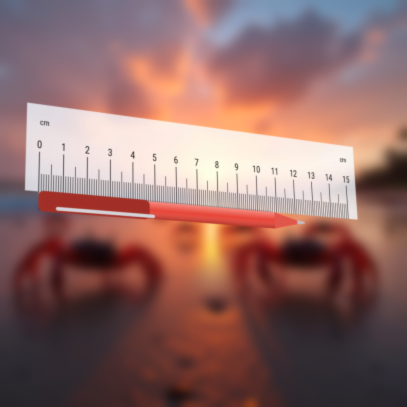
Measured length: 12.5 cm
